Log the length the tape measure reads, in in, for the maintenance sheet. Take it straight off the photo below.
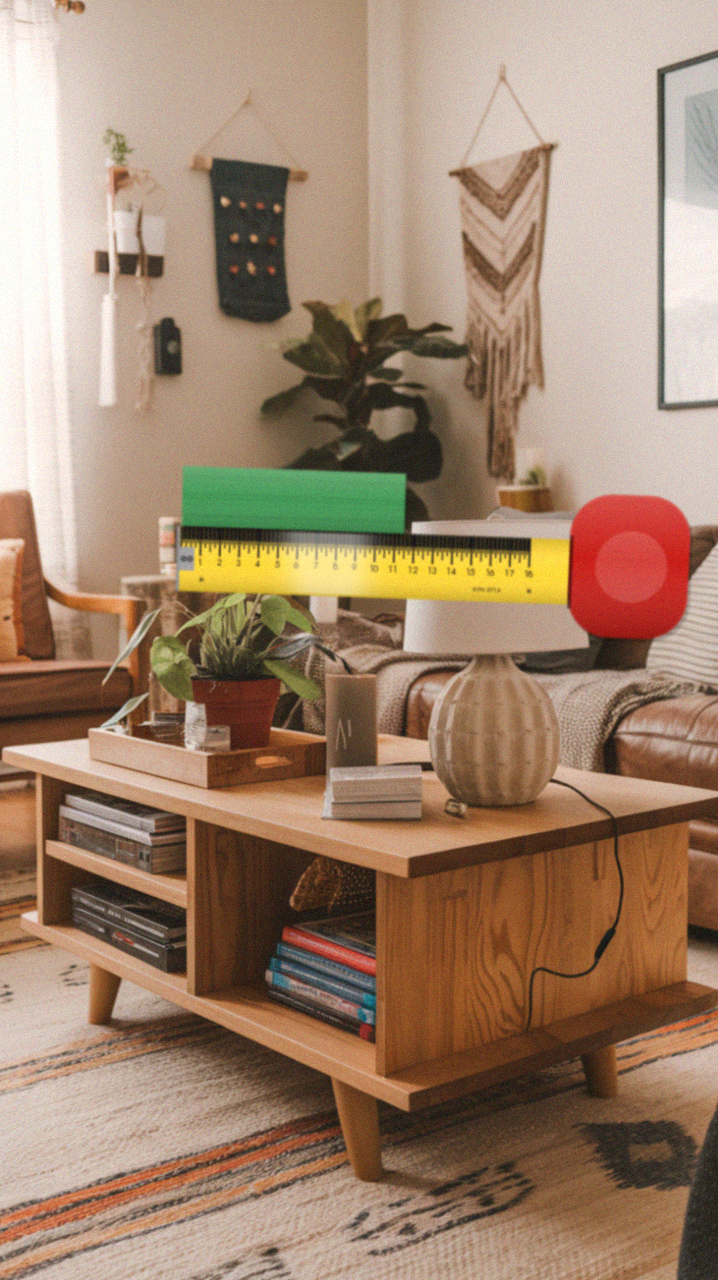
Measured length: 11.5 in
